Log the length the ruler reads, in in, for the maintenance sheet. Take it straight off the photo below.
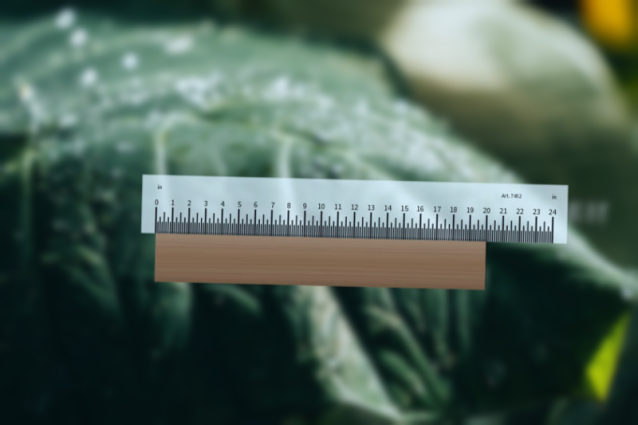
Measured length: 20 in
